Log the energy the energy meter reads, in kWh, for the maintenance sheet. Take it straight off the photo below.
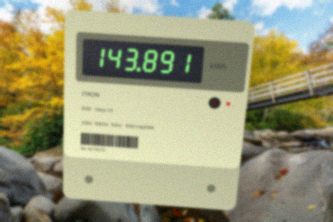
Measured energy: 143.891 kWh
